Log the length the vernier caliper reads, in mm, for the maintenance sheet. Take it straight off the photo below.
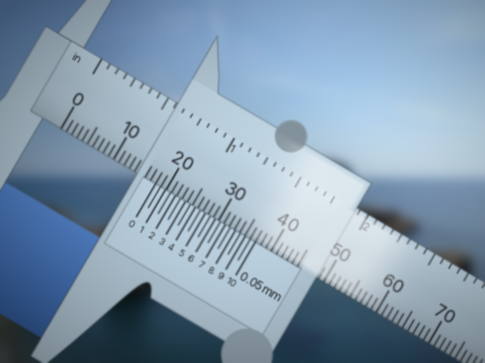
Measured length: 18.0 mm
